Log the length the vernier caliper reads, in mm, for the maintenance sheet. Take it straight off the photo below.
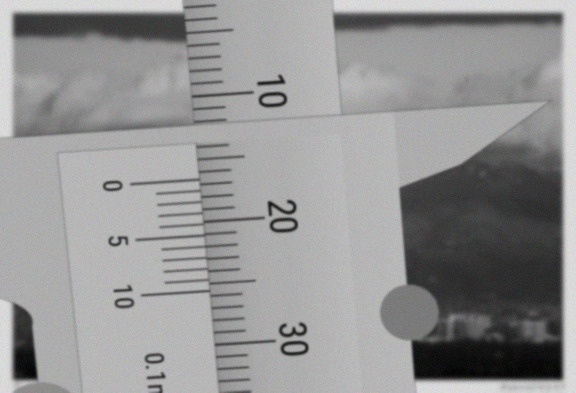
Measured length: 16.6 mm
